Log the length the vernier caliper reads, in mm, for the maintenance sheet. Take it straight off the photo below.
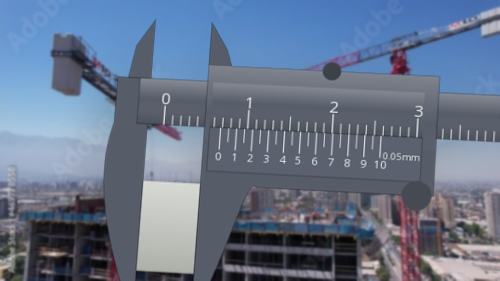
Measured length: 6.8 mm
